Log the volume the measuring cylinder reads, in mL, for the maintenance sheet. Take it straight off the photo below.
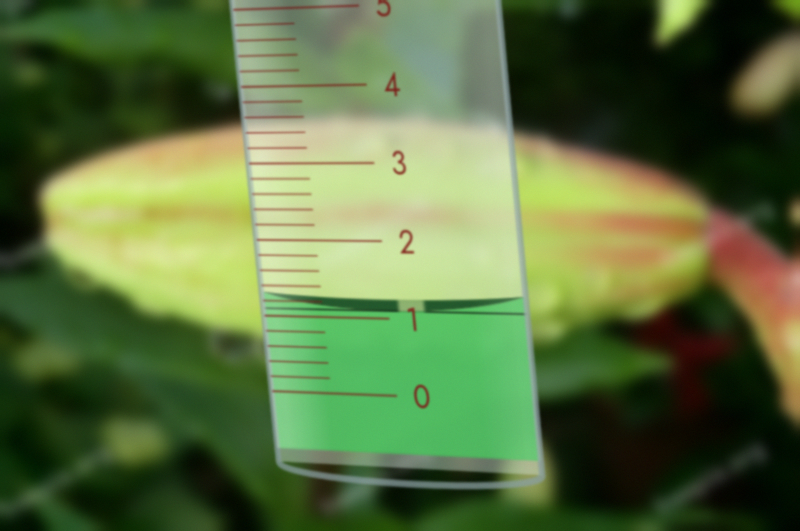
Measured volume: 1.1 mL
